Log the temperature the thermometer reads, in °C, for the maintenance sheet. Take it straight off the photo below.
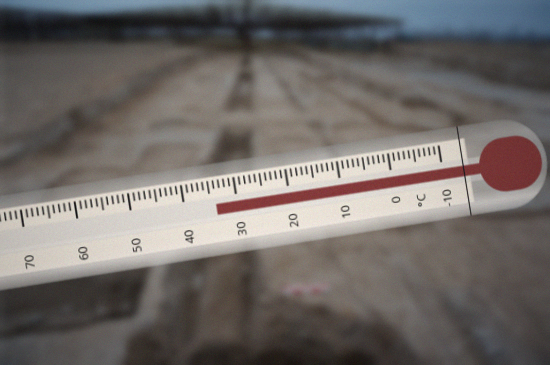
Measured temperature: 34 °C
